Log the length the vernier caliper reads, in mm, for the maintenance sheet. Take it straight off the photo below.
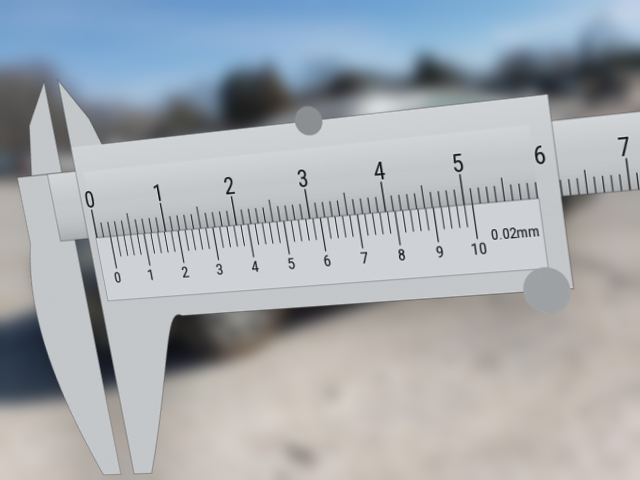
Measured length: 2.0 mm
